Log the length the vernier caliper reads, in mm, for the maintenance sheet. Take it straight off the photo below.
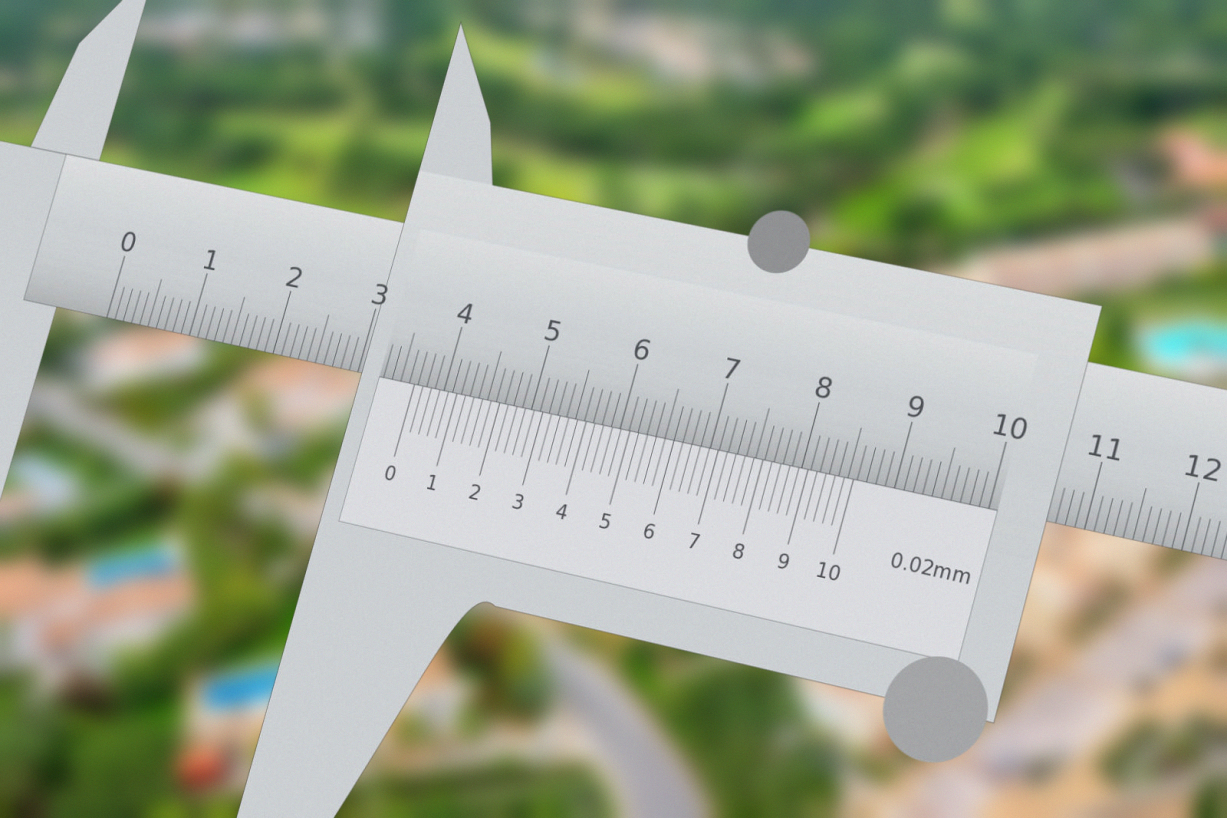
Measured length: 36.6 mm
